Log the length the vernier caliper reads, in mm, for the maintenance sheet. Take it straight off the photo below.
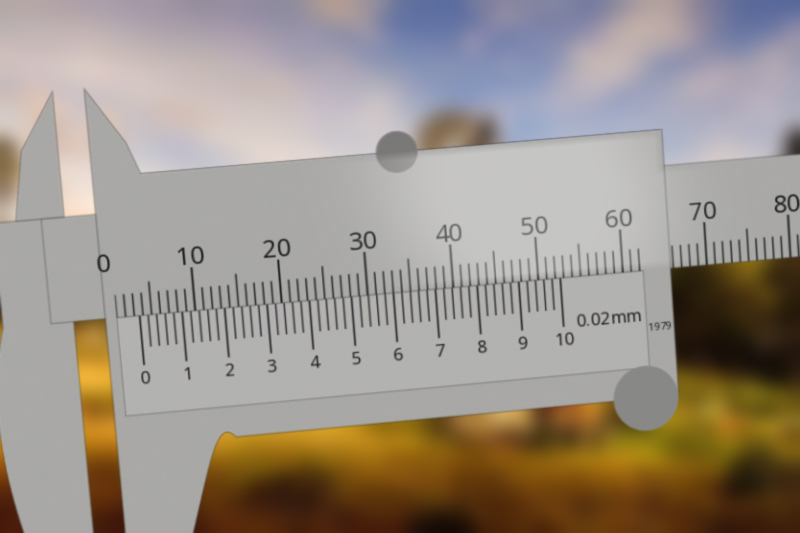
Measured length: 3.6 mm
